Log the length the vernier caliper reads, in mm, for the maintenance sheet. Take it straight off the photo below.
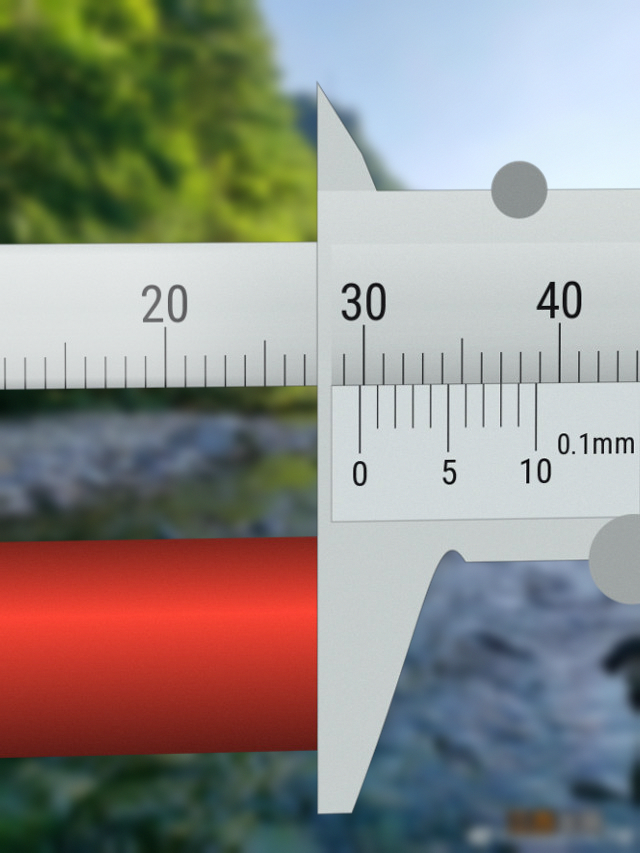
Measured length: 29.8 mm
